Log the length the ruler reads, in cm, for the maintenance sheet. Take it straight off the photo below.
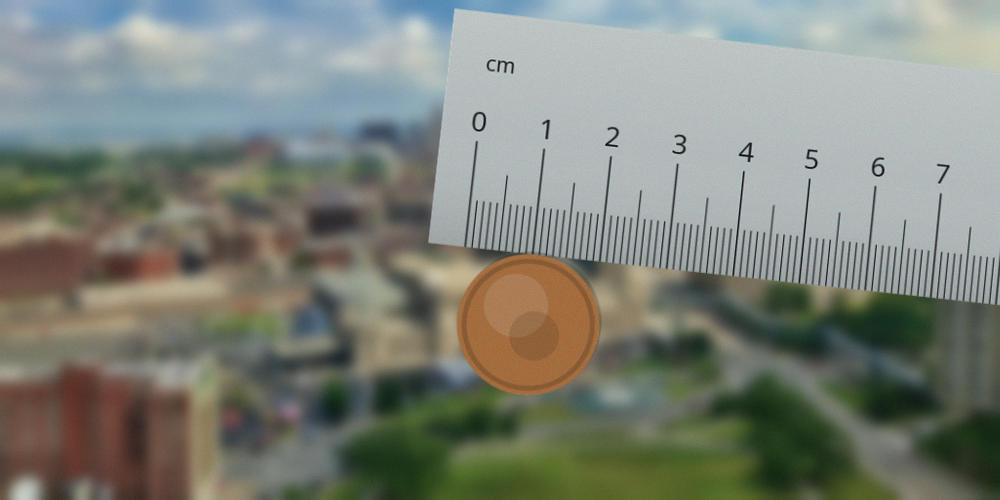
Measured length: 2.1 cm
